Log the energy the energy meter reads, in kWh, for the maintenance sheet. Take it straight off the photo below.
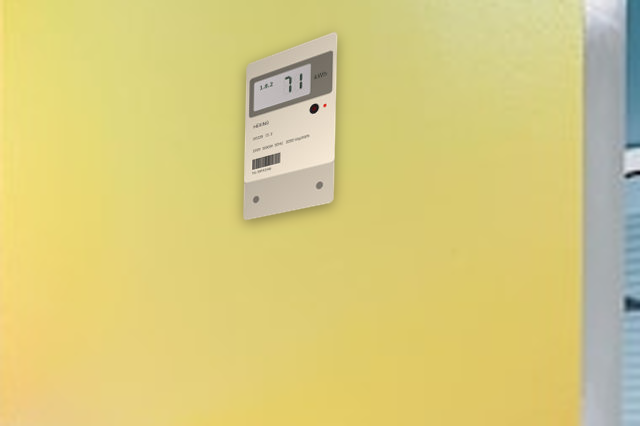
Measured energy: 71 kWh
